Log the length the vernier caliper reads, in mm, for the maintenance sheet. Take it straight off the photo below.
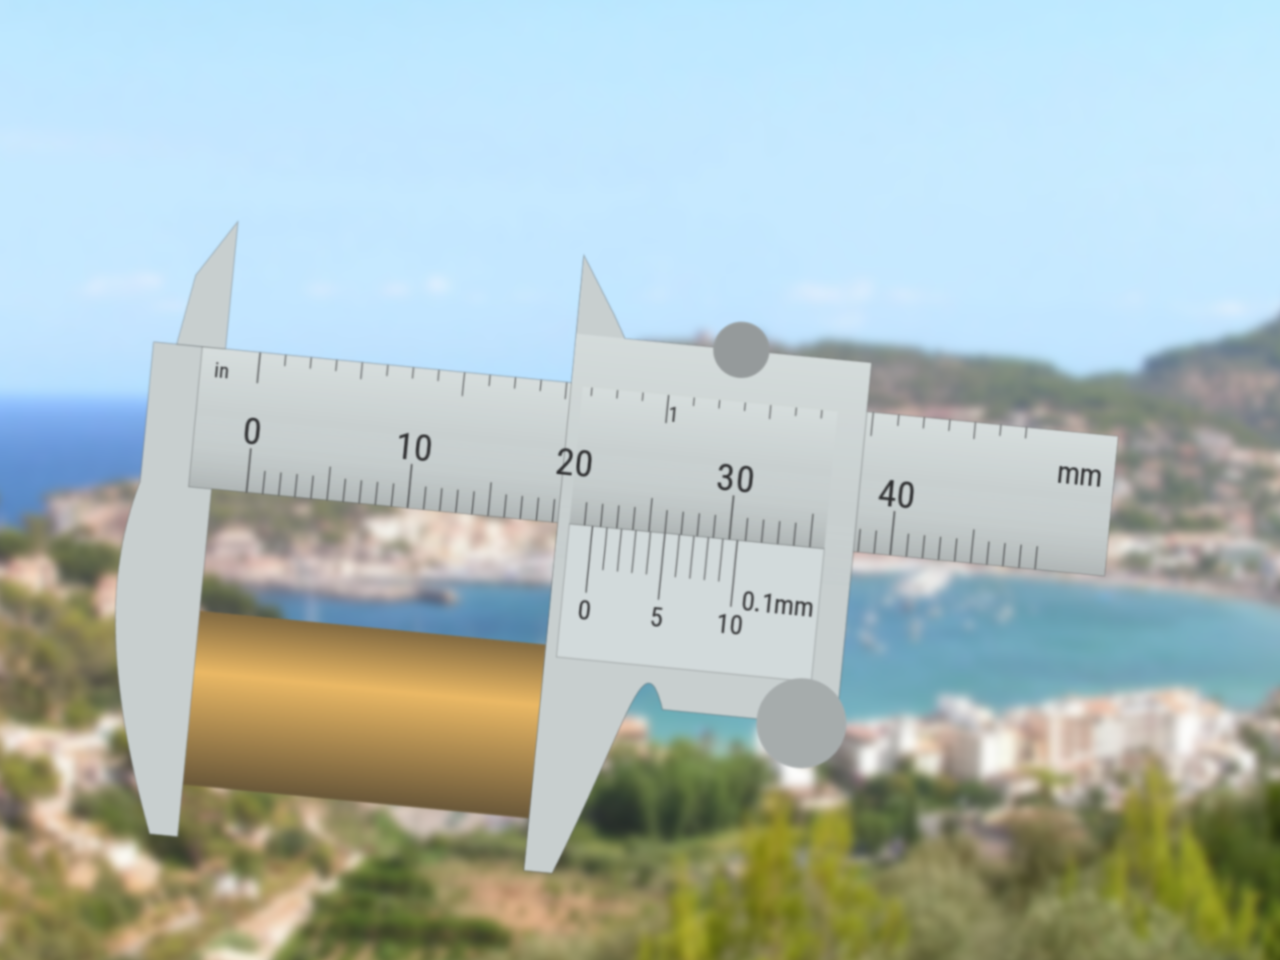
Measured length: 21.5 mm
